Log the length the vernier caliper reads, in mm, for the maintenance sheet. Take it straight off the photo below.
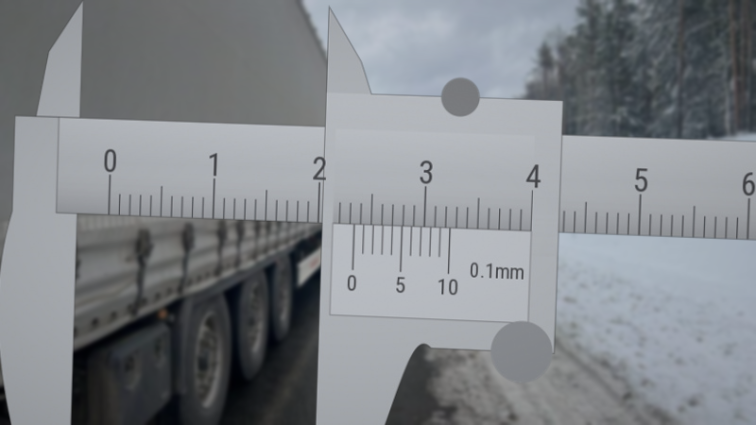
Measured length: 23.4 mm
